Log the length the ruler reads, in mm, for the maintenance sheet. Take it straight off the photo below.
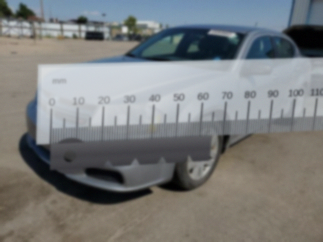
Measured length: 65 mm
